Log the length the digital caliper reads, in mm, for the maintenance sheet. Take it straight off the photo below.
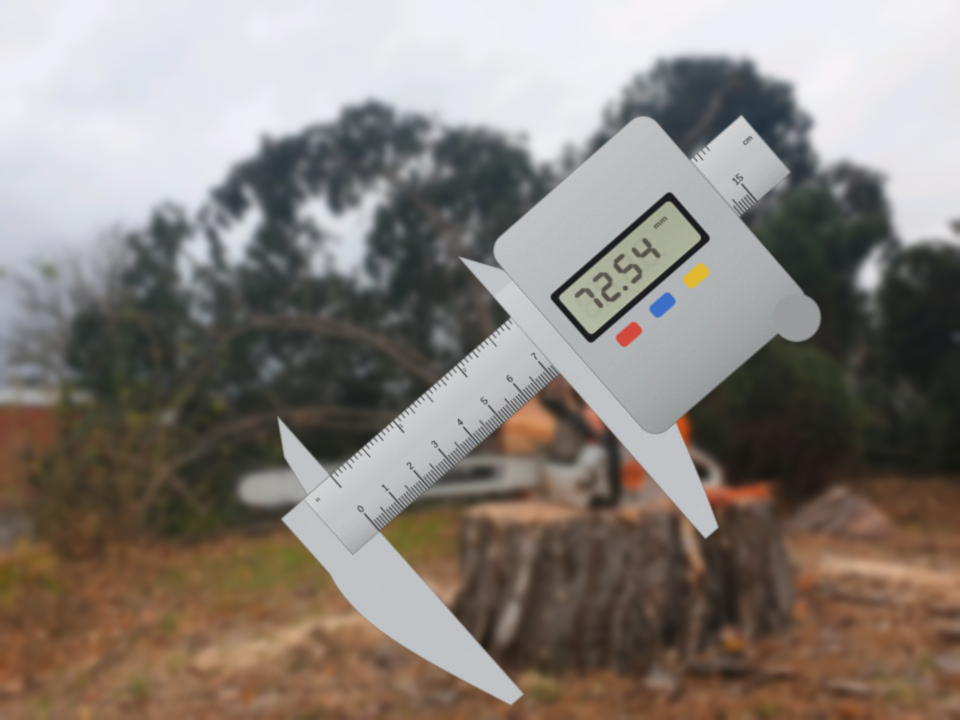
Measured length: 72.54 mm
